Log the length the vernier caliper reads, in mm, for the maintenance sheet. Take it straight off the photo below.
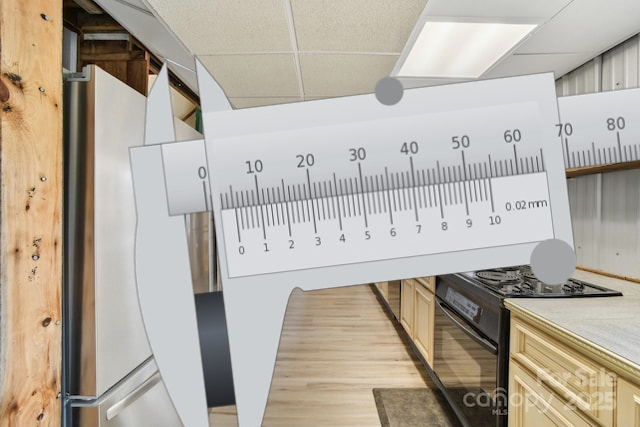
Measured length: 5.5 mm
